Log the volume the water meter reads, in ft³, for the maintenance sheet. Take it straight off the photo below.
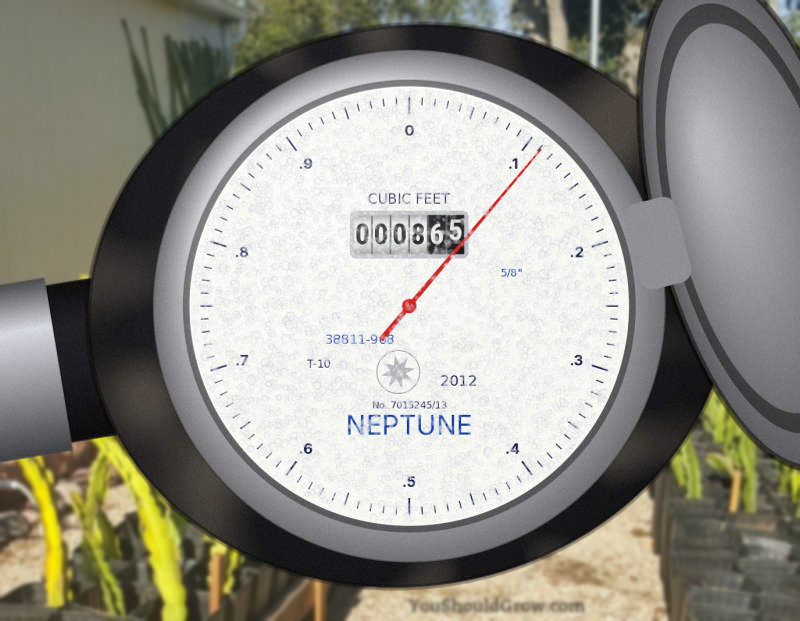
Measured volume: 865.11 ft³
